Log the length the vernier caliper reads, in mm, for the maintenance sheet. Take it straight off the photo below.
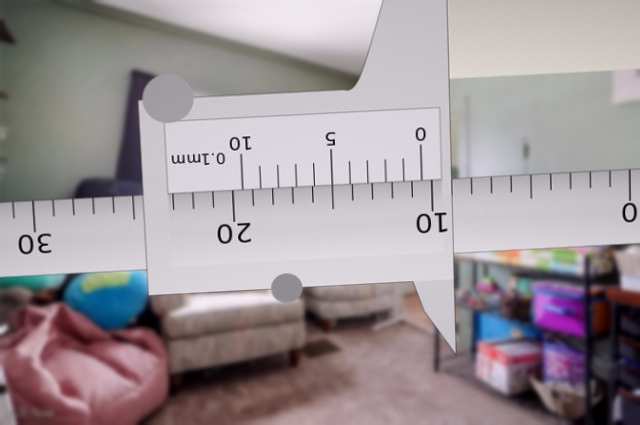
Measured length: 10.5 mm
